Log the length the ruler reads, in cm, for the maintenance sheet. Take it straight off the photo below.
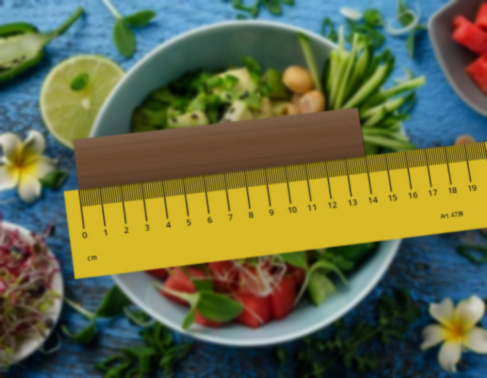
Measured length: 14 cm
